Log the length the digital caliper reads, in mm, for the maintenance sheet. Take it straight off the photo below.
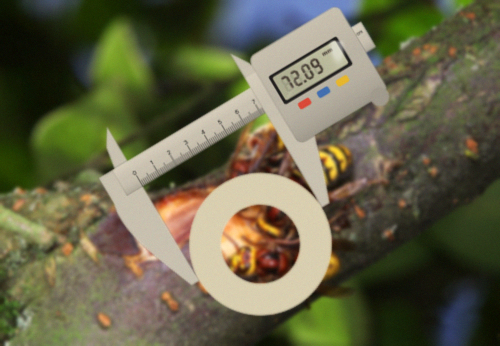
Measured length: 72.09 mm
